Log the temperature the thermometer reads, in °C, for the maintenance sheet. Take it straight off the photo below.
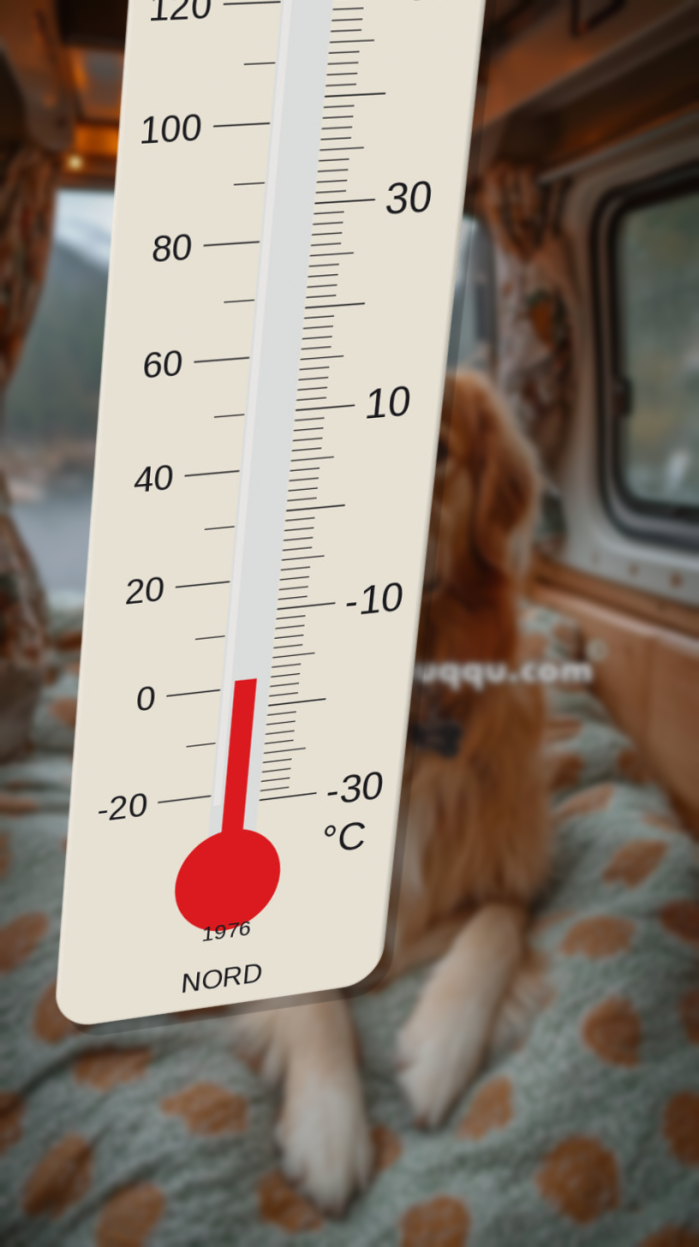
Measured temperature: -17 °C
